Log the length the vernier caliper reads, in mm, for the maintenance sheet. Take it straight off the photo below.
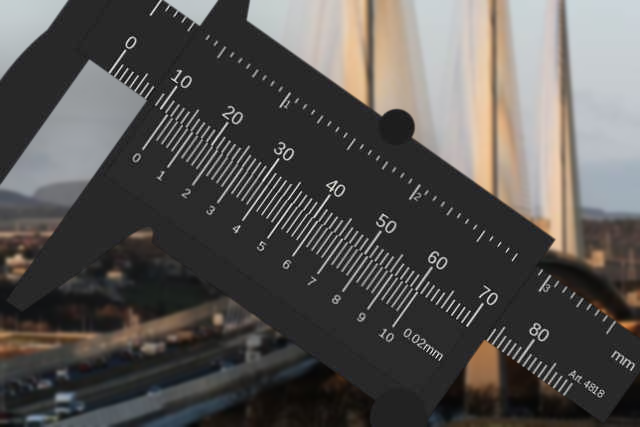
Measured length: 11.4 mm
